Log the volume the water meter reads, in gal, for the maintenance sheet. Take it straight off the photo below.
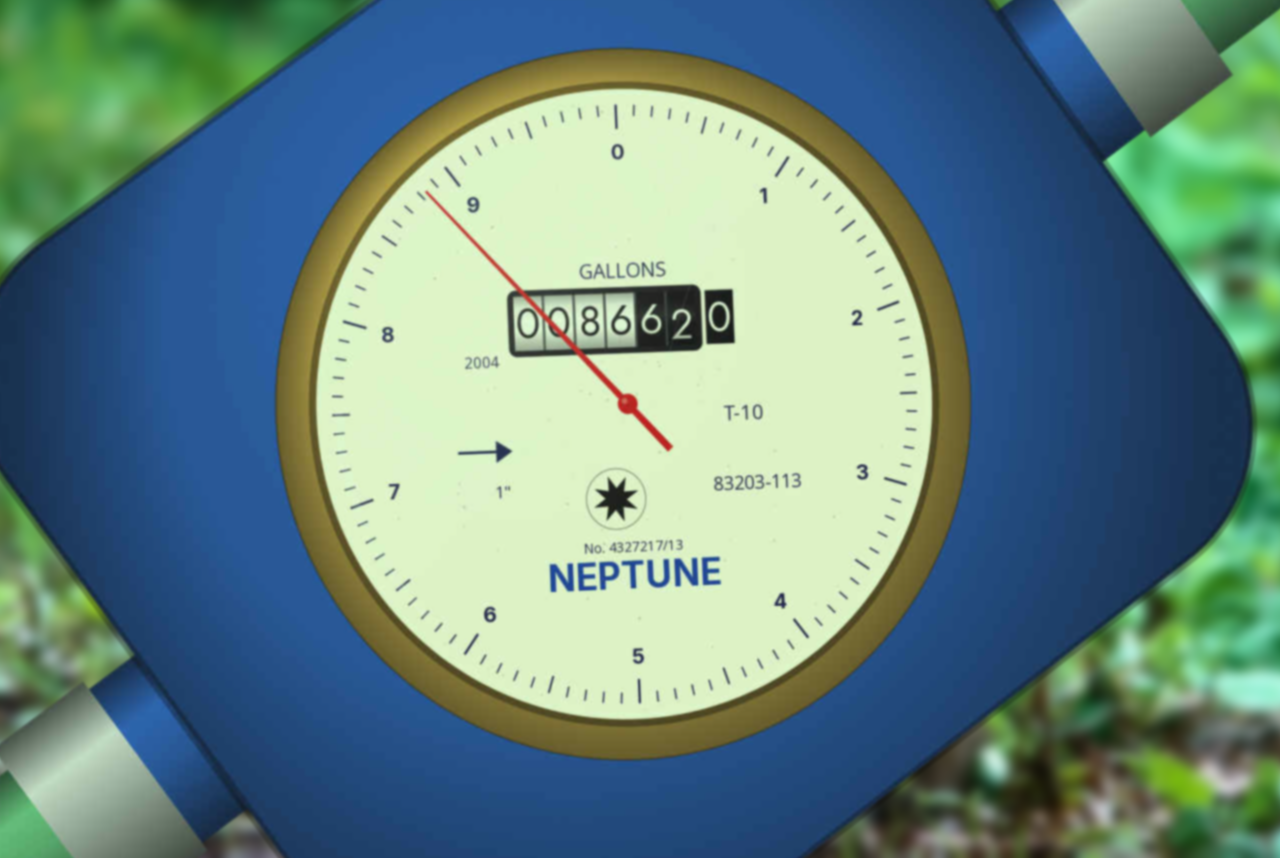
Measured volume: 86618.8 gal
